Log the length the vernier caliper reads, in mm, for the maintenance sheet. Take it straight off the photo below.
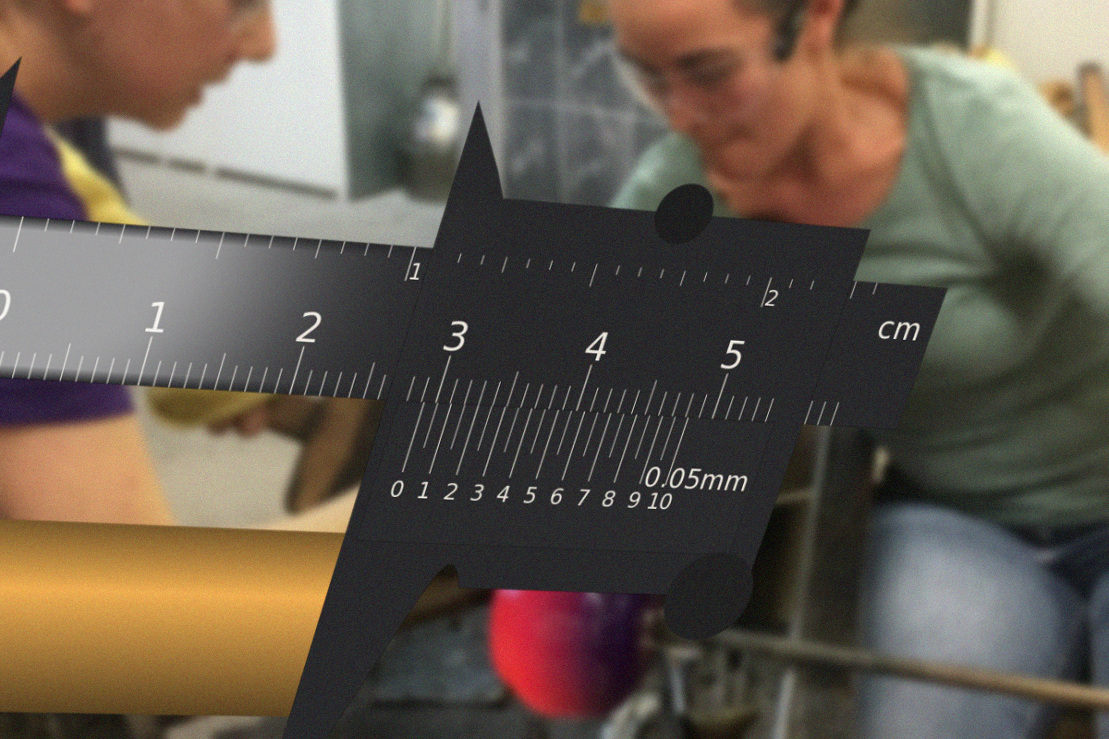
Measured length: 29.2 mm
